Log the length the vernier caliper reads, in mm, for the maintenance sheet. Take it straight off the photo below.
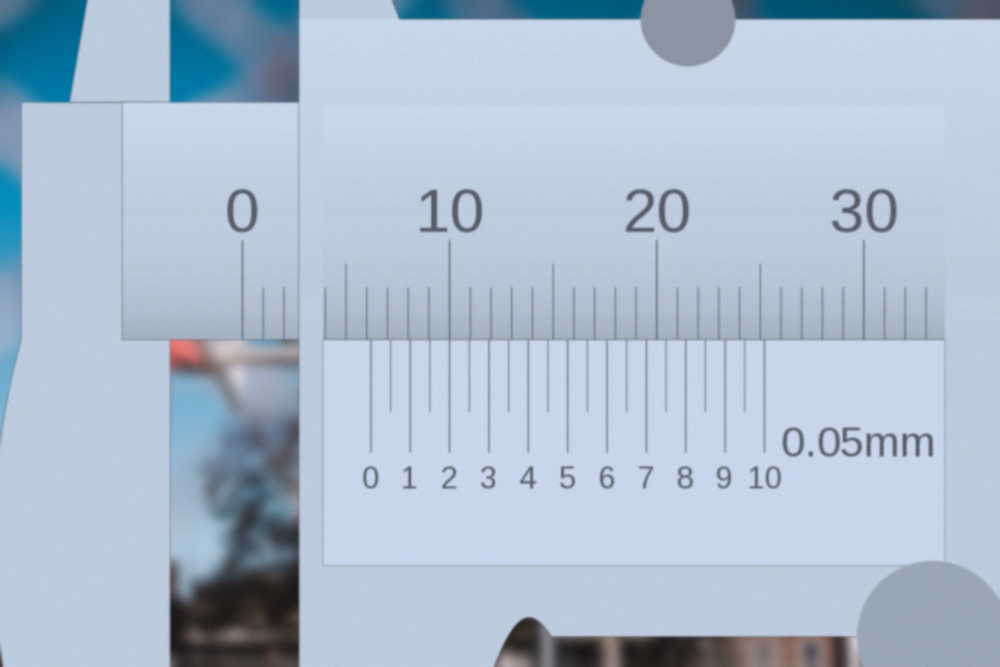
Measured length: 6.2 mm
